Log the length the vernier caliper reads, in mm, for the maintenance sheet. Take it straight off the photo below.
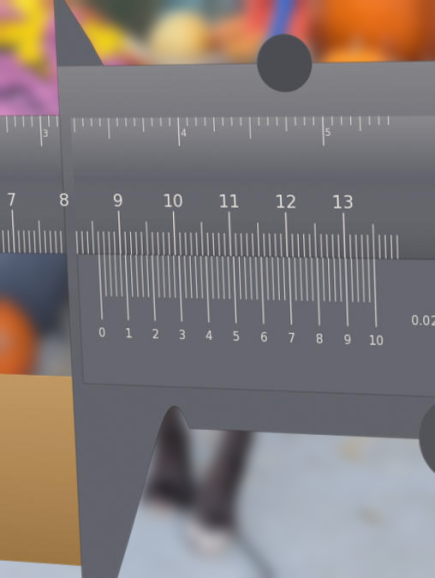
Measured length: 86.0 mm
